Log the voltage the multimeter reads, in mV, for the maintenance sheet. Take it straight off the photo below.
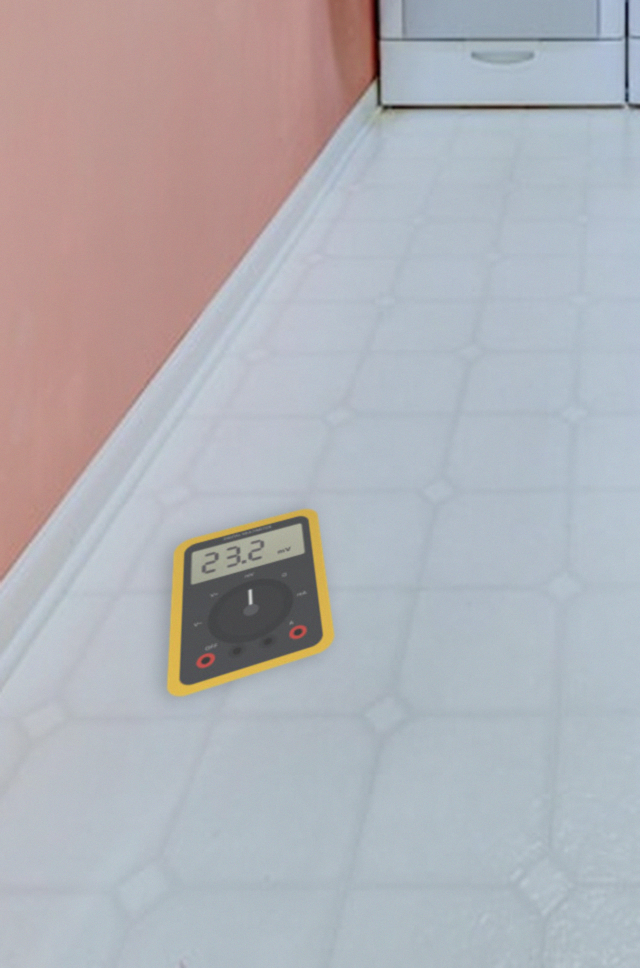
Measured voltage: 23.2 mV
